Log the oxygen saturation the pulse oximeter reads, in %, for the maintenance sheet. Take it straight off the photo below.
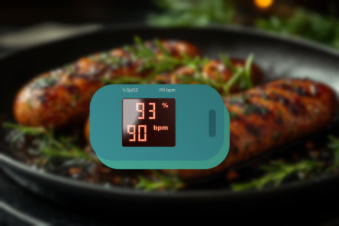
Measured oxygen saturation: 93 %
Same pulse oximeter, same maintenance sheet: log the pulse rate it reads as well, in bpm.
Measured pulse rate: 90 bpm
